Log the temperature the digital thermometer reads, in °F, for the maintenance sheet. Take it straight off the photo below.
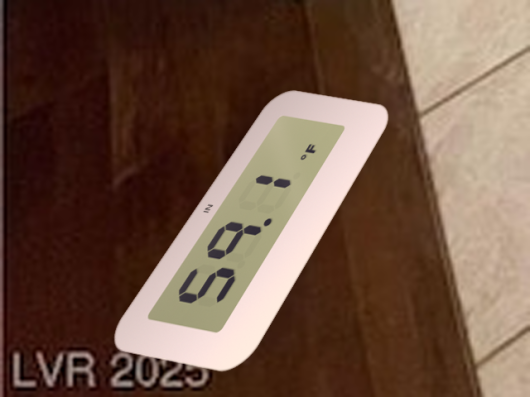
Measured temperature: 59.1 °F
